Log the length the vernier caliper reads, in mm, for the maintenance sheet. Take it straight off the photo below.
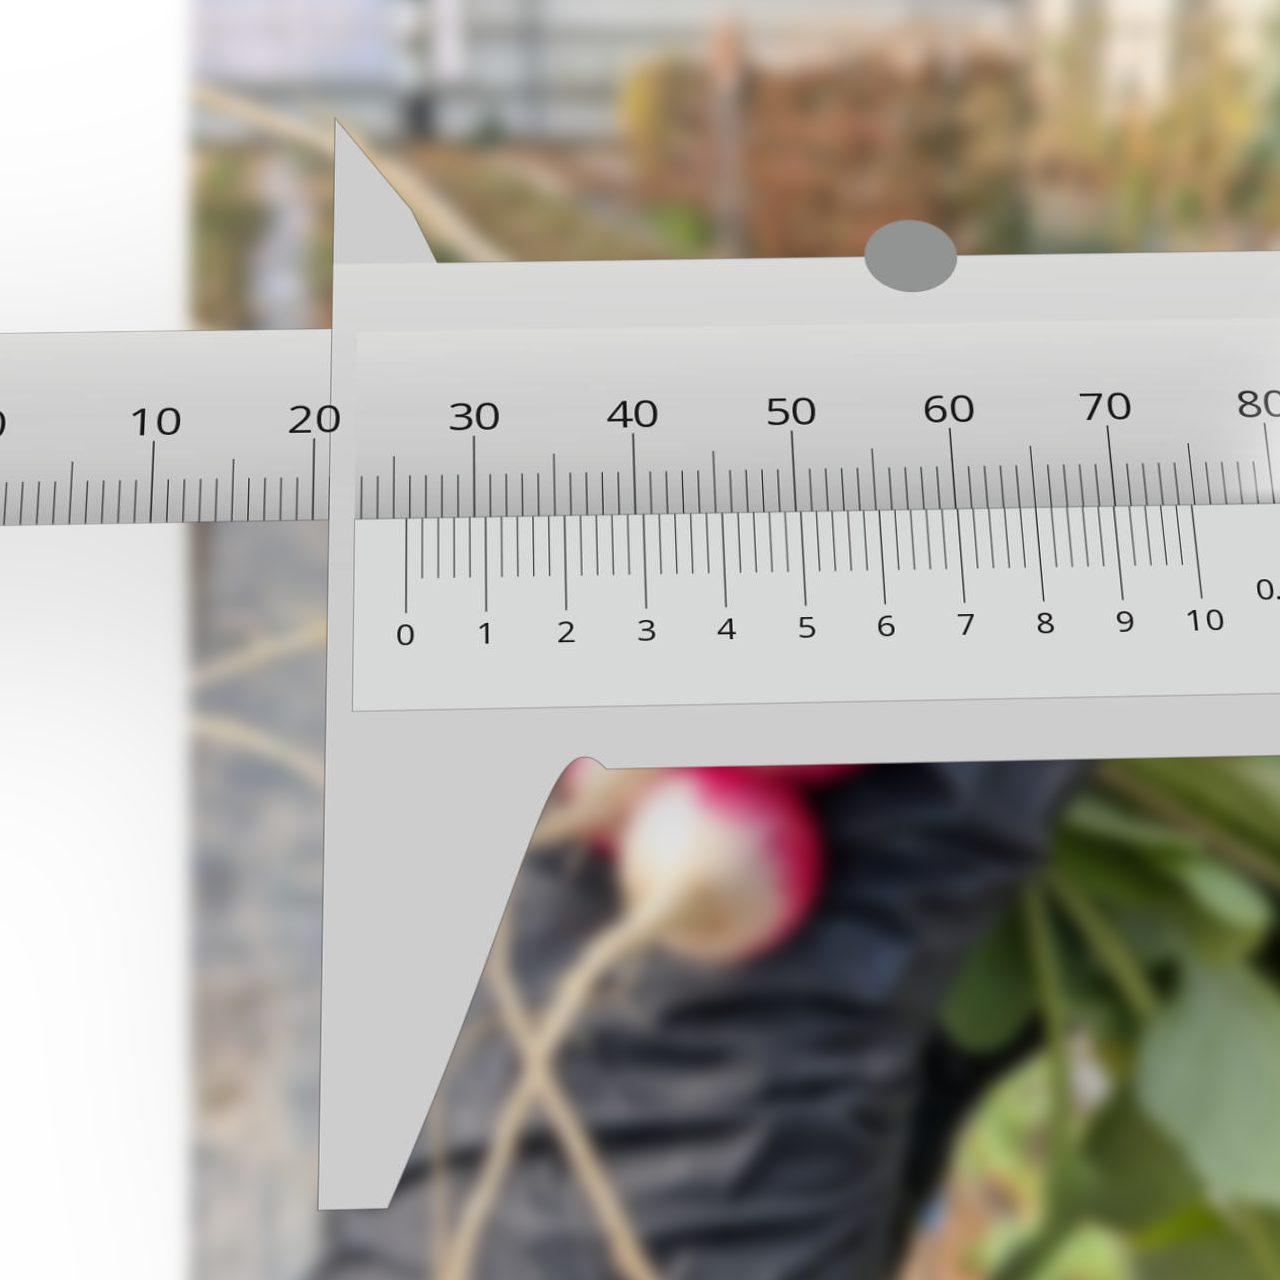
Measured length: 25.8 mm
